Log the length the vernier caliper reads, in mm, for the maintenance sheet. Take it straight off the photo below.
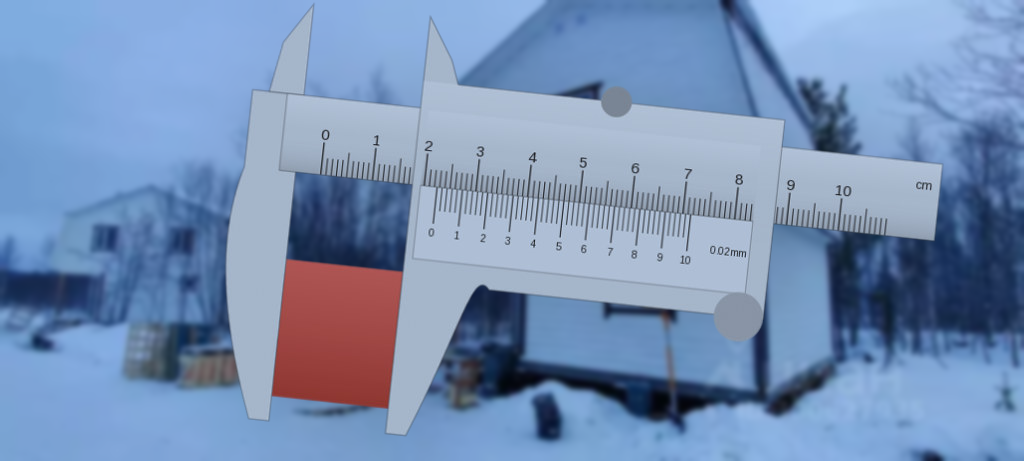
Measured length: 22.5 mm
